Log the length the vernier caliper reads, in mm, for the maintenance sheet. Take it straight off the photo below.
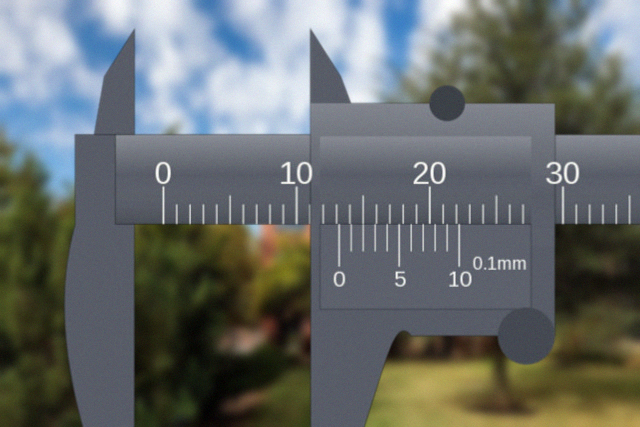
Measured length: 13.2 mm
